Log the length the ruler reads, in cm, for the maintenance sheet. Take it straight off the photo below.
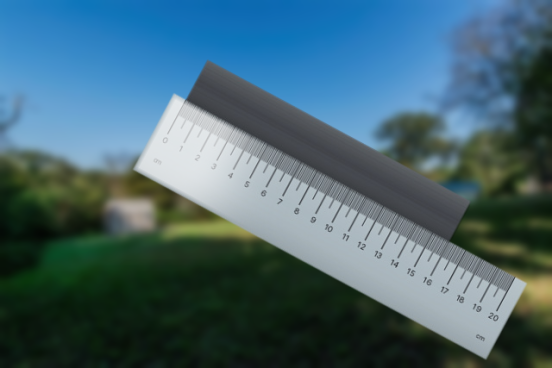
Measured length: 16 cm
